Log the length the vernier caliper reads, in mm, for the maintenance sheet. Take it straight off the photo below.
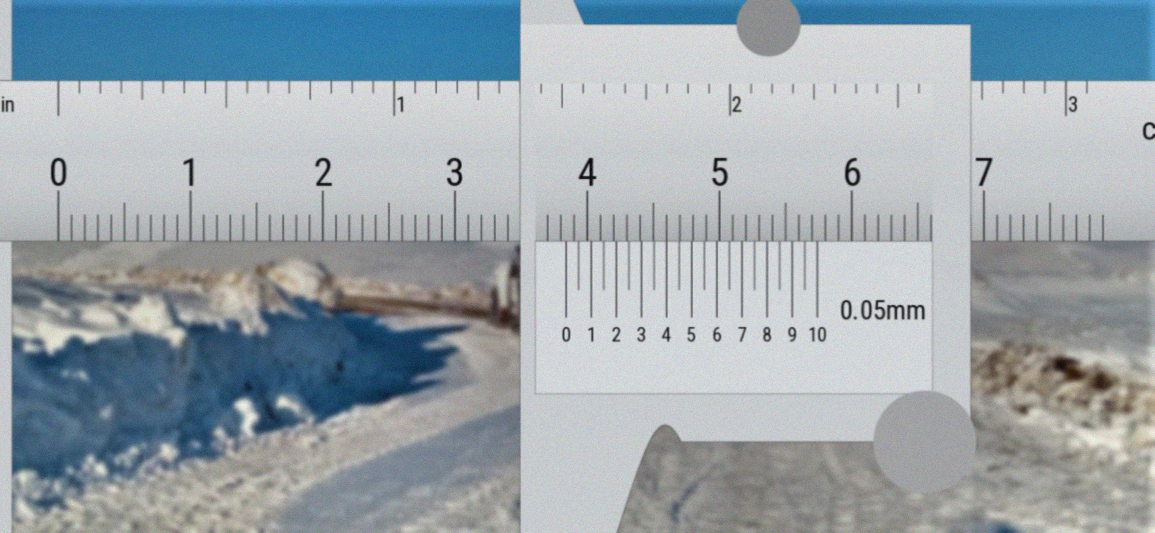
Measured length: 38.4 mm
